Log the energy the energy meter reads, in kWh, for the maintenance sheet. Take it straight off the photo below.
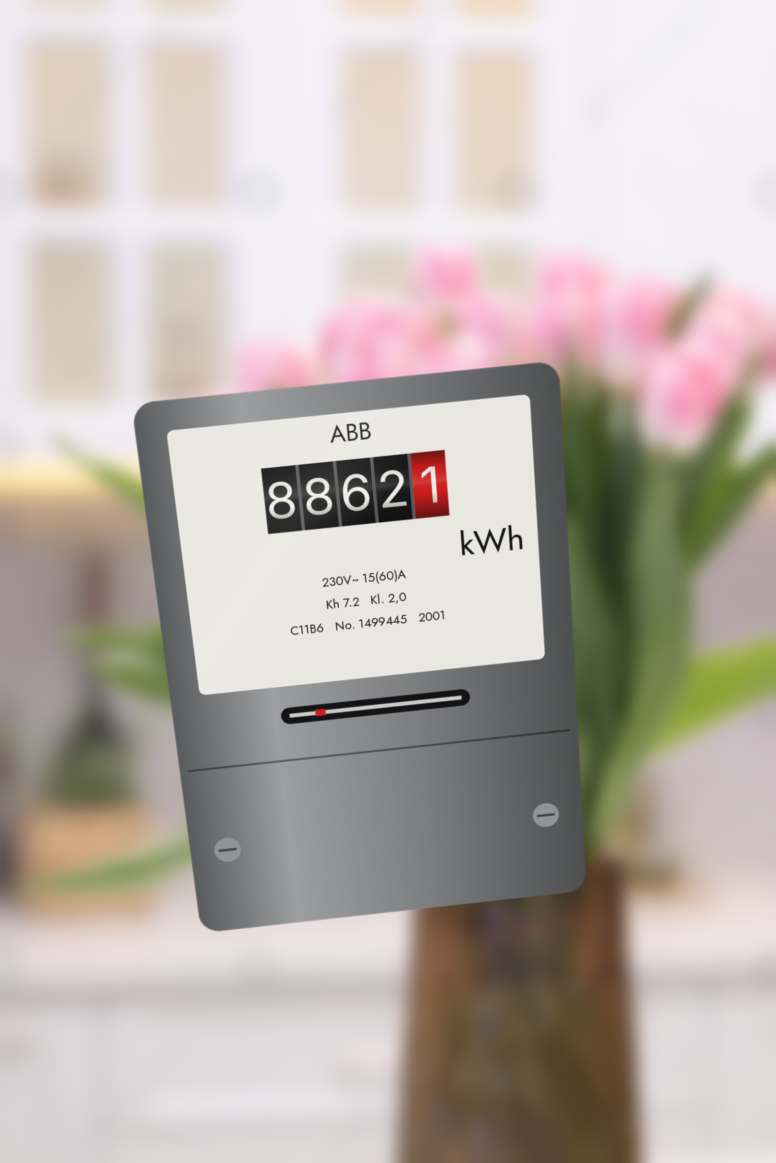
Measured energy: 8862.1 kWh
